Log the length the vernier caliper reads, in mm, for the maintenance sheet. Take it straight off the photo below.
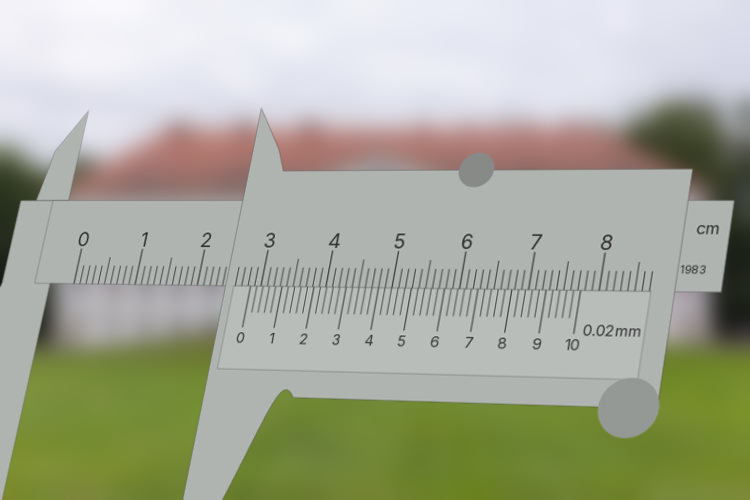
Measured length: 28.4 mm
